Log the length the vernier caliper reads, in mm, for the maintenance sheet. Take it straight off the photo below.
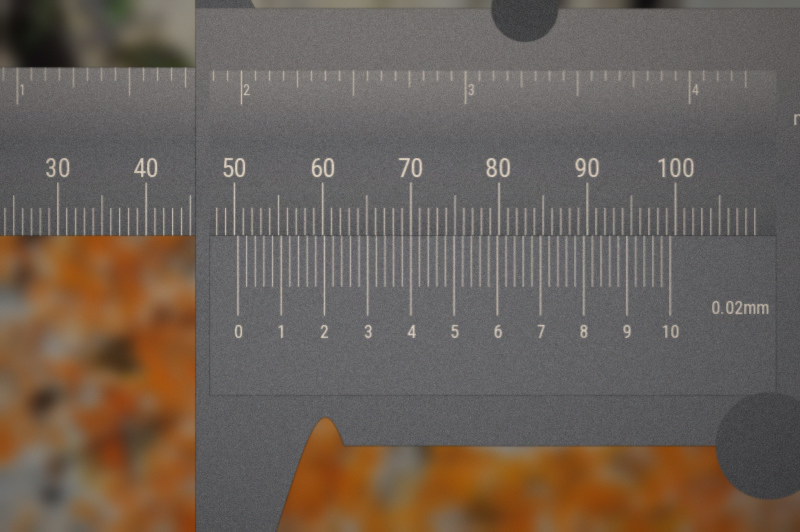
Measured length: 50.4 mm
